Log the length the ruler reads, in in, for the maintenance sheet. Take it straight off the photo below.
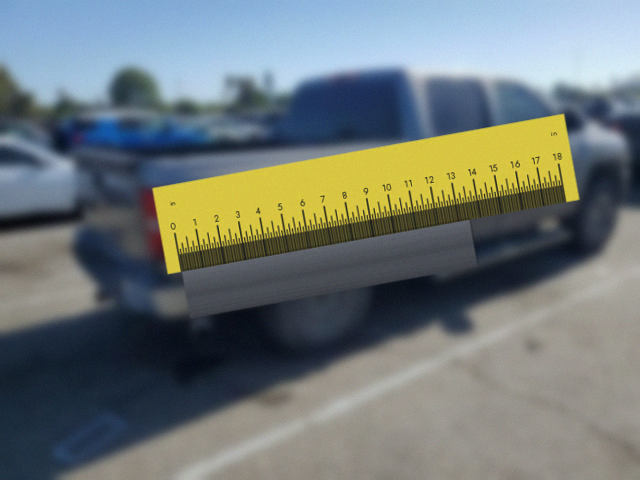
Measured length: 13.5 in
